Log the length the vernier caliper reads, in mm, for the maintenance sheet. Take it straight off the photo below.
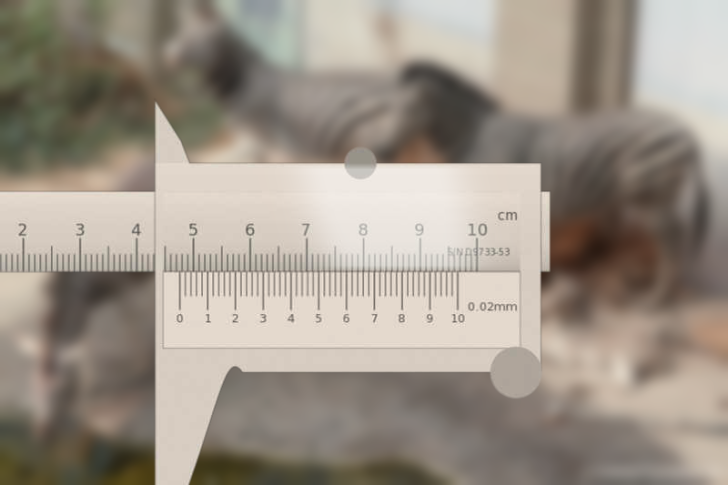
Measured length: 47.6 mm
